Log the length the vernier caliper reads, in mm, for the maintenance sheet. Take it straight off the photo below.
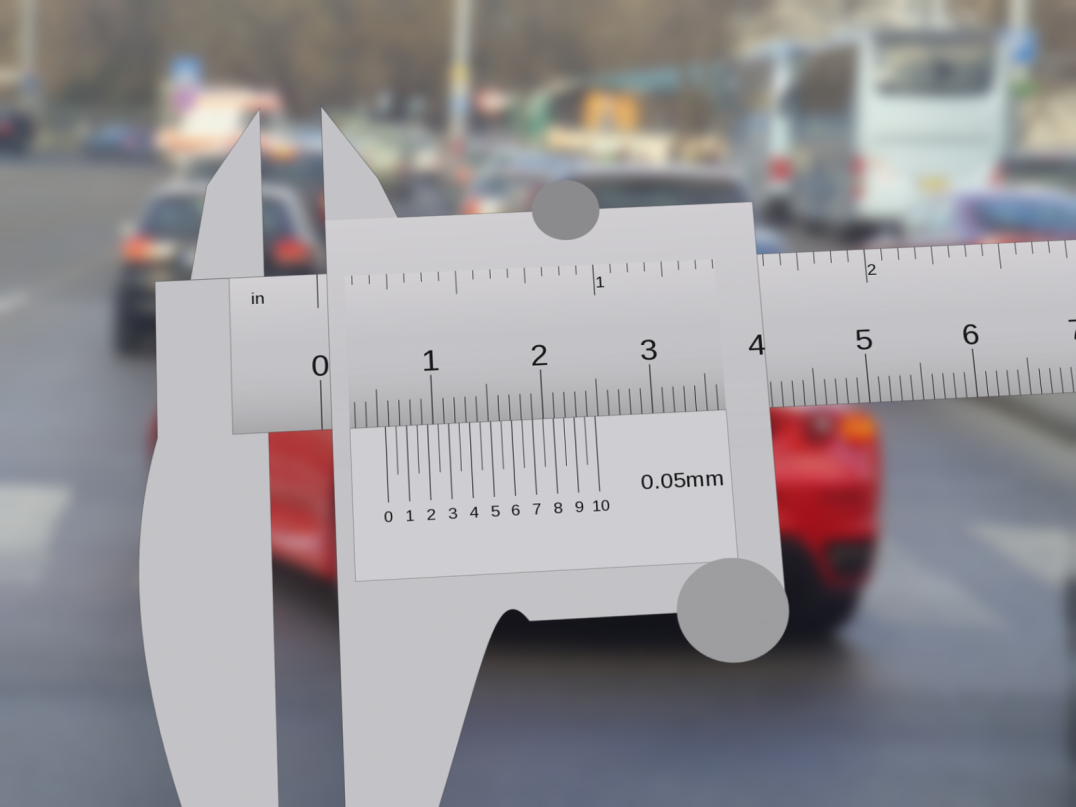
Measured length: 5.7 mm
